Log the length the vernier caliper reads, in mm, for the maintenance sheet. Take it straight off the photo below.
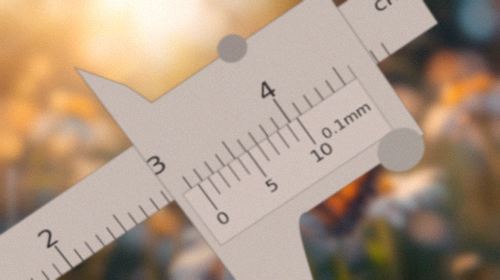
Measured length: 31.6 mm
